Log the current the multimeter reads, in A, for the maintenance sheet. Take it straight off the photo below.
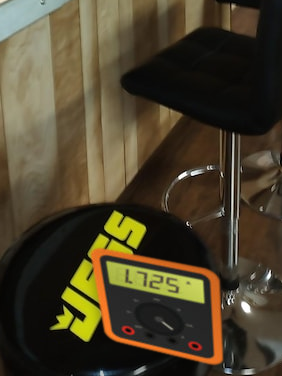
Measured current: 1.725 A
